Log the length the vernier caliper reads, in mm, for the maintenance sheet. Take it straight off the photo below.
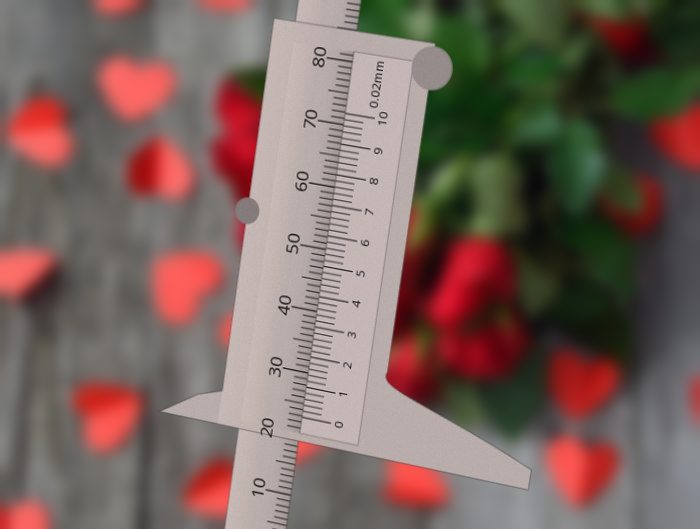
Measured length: 22.8 mm
